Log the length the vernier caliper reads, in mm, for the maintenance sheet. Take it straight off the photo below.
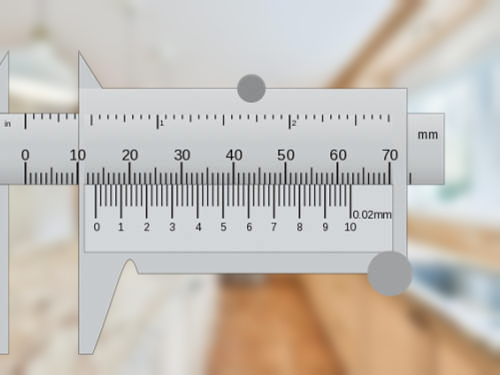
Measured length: 13.5 mm
